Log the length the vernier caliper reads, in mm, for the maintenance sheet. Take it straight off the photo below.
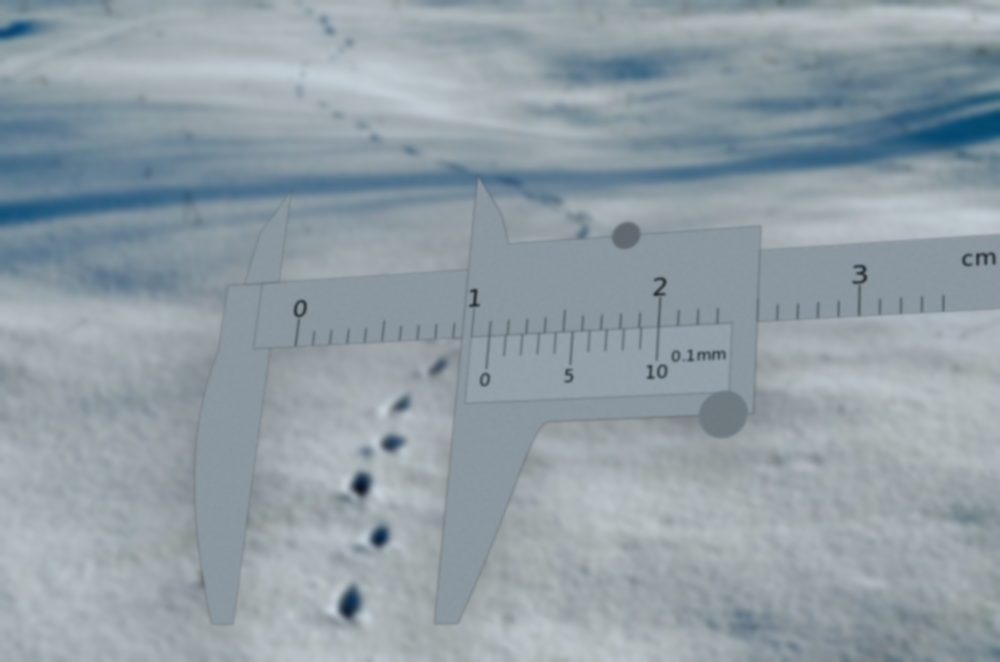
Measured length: 11.0 mm
